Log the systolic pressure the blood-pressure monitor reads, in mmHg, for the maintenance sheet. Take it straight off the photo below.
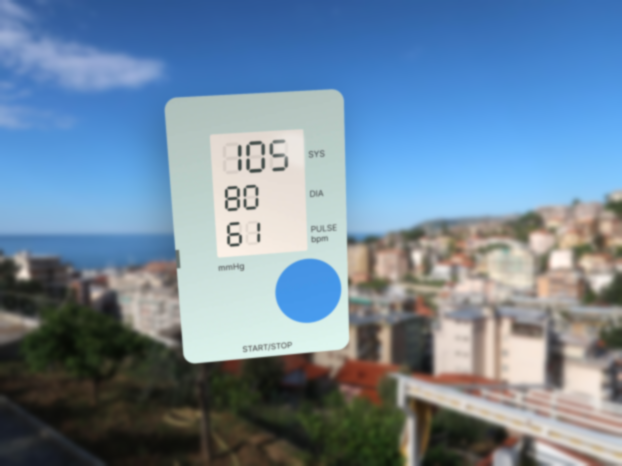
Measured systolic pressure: 105 mmHg
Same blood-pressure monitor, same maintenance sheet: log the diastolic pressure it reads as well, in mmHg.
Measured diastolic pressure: 80 mmHg
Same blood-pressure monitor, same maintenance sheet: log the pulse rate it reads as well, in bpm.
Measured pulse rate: 61 bpm
